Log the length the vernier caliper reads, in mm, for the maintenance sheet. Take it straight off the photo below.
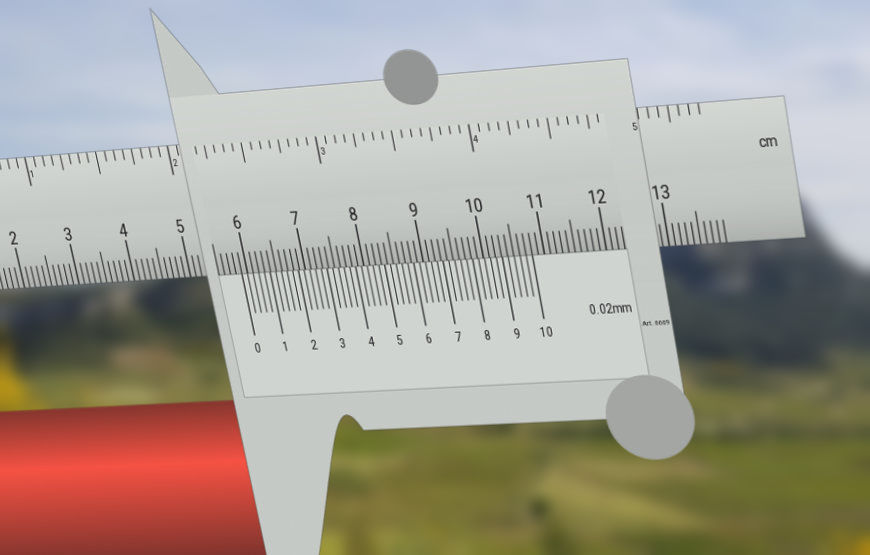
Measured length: 59.0 mm
